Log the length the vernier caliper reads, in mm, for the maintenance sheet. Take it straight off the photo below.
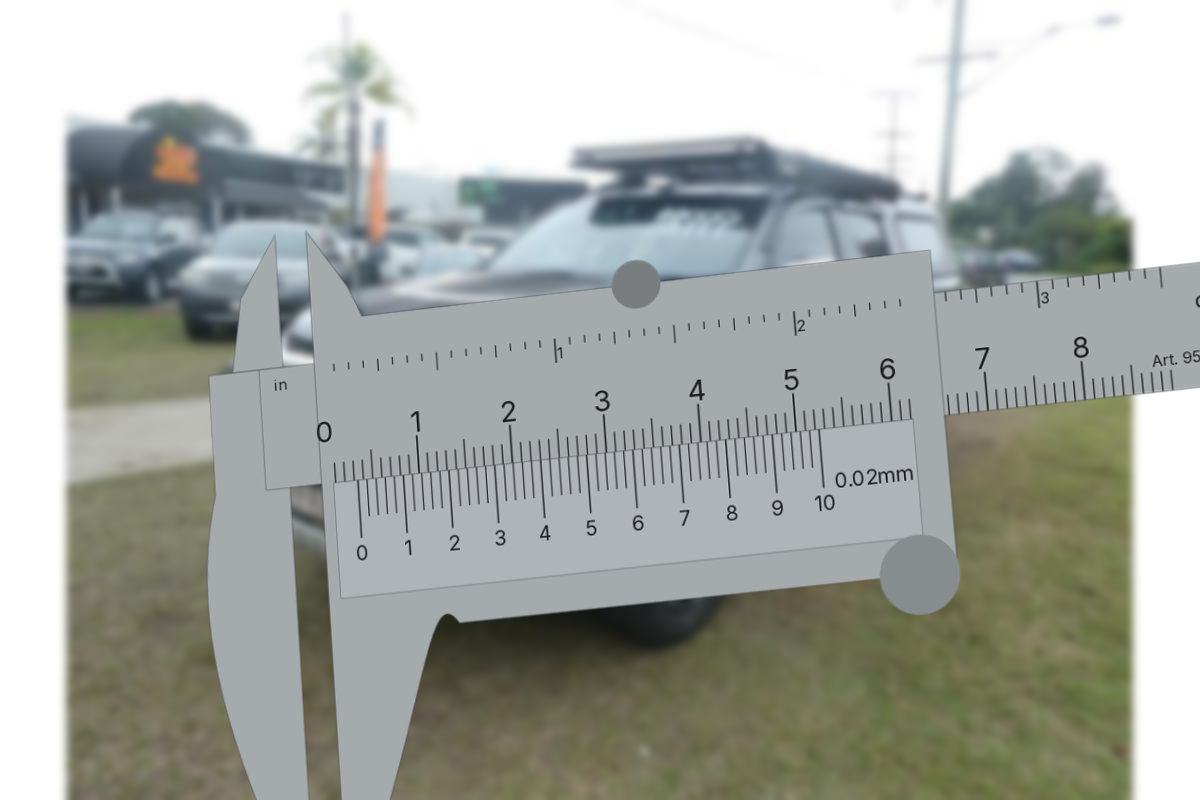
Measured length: 3.4 mm
